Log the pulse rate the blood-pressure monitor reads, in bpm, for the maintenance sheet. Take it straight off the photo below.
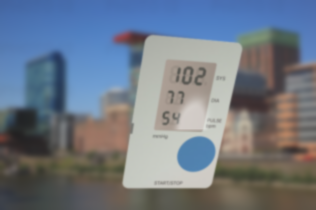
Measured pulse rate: 54 bpm
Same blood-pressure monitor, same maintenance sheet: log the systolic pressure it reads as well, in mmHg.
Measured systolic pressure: 102 mmHg
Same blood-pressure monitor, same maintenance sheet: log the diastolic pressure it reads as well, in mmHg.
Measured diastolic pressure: 77 mmHg
